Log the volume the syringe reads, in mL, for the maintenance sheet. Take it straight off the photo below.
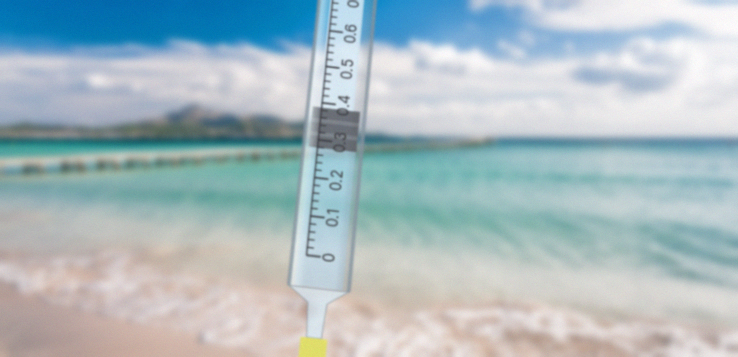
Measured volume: 0.28 mL
